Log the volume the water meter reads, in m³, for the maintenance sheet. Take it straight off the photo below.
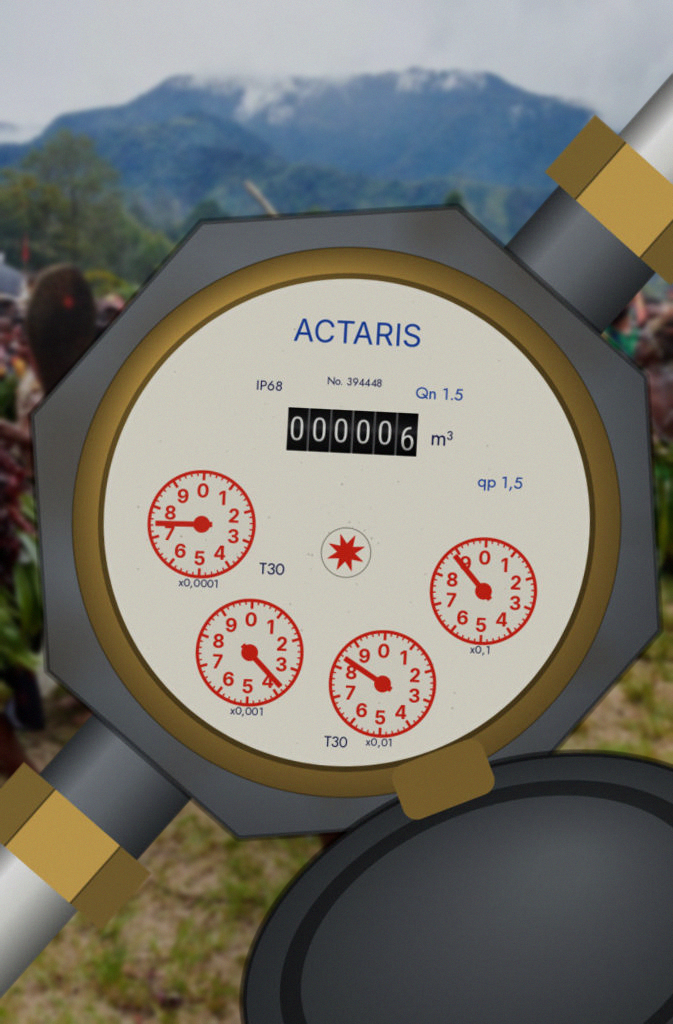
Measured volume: 5.8837 m³
